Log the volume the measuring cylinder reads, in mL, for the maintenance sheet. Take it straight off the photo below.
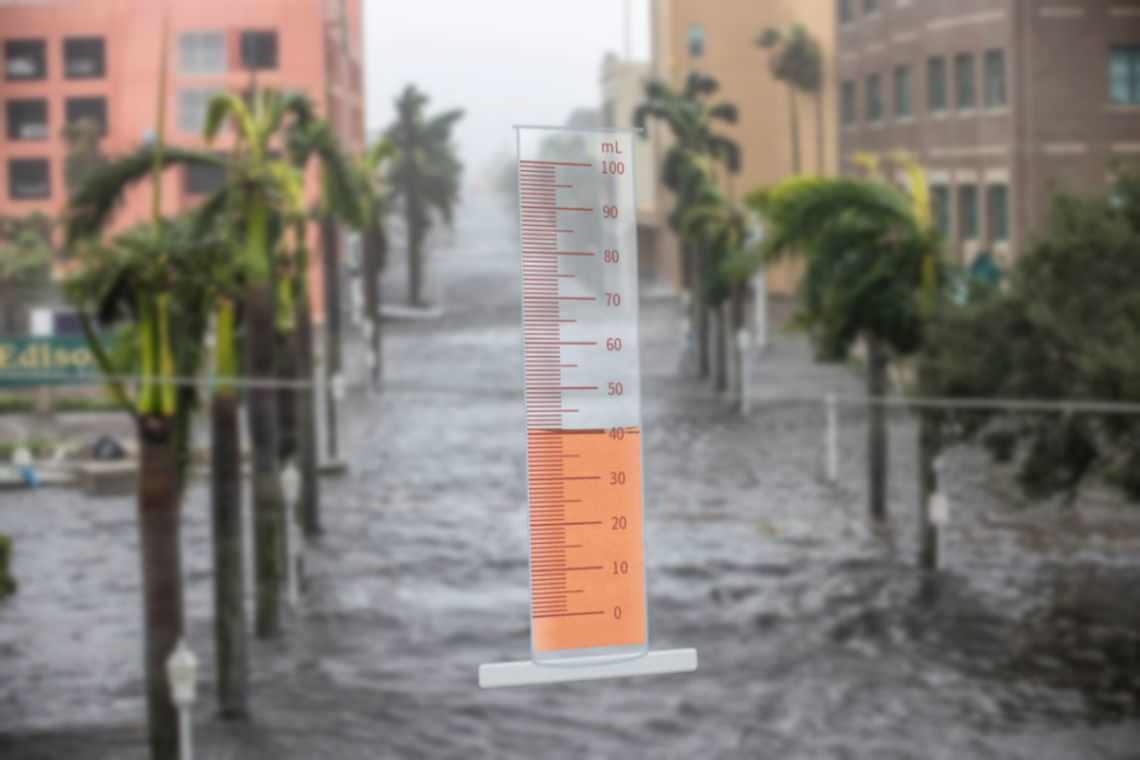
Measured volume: 40 mL
